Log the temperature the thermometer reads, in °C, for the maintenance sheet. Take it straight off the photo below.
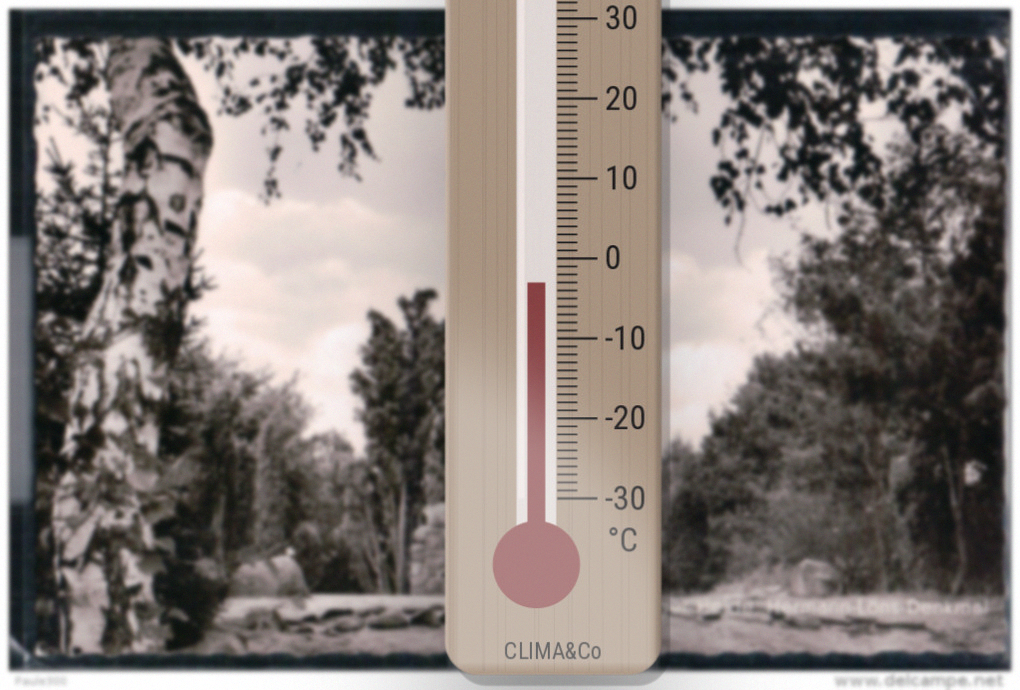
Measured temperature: -3 °C
